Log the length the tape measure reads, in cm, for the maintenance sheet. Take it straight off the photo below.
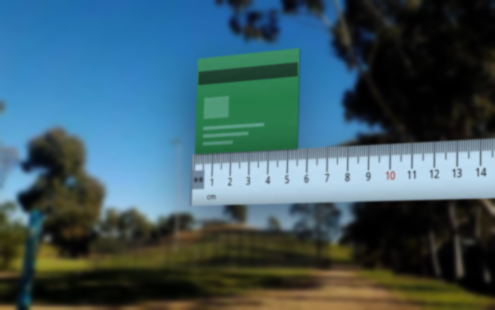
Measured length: 5.5 cm
